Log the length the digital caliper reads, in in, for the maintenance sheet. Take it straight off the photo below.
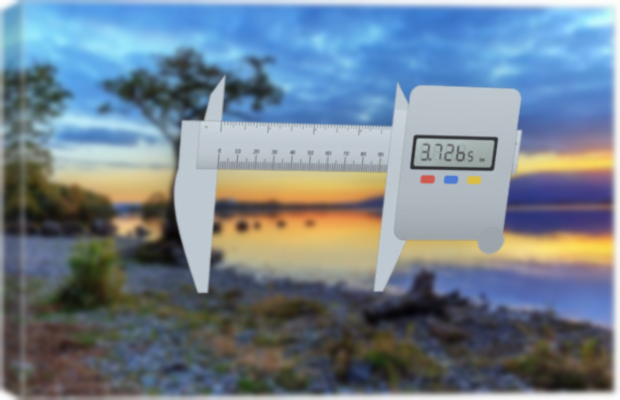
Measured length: 3.7265 in
